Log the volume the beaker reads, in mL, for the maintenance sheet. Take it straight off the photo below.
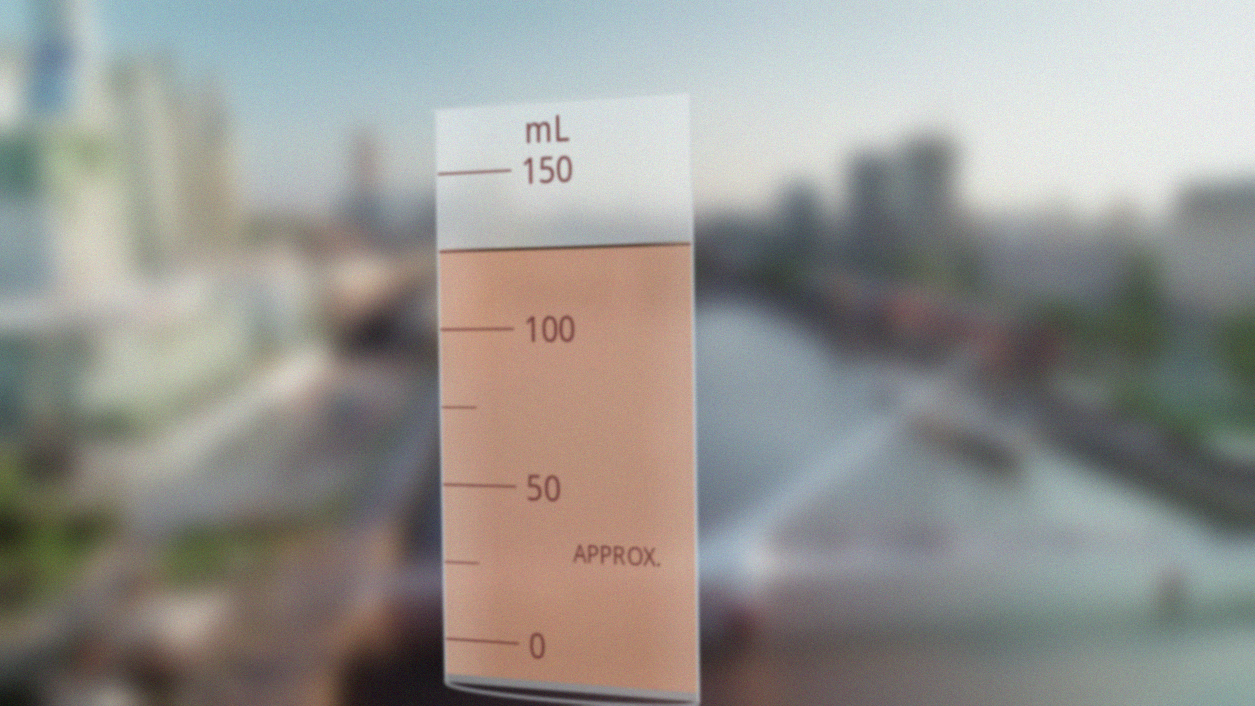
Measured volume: 125 mL
